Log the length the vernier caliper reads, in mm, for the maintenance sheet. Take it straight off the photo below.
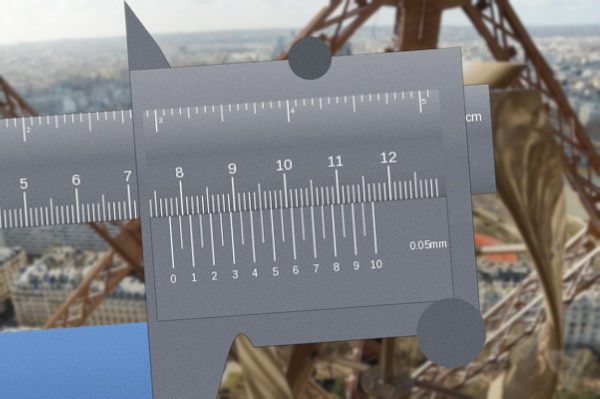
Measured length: 77.5 mm
